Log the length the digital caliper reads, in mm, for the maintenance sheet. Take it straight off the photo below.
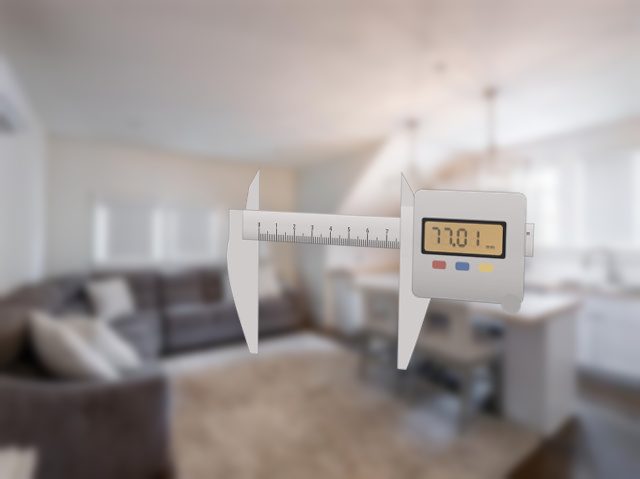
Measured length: 77.01 mm
